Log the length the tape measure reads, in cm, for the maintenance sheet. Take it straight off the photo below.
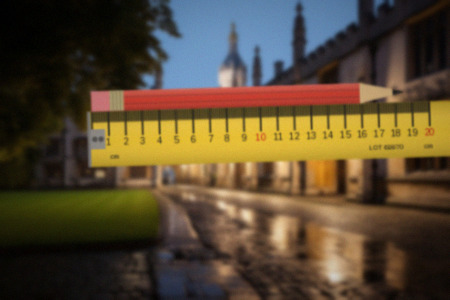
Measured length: 18.5 cm
